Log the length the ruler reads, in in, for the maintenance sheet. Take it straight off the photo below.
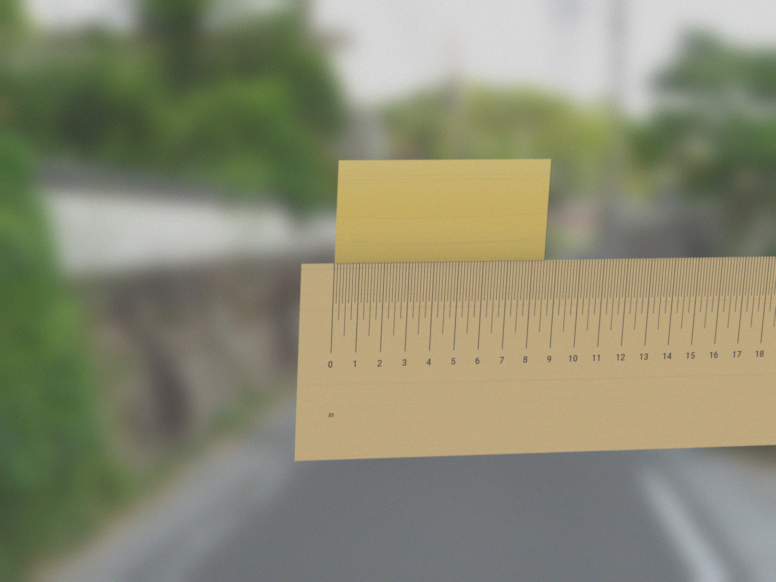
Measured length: 8.5 in
